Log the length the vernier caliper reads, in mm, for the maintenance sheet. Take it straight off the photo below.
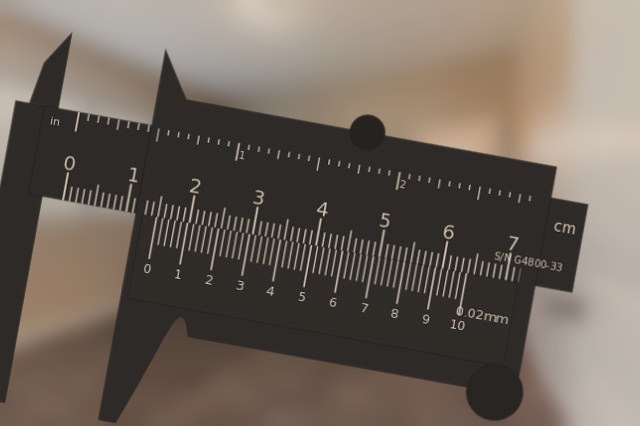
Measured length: 14.8 mm
